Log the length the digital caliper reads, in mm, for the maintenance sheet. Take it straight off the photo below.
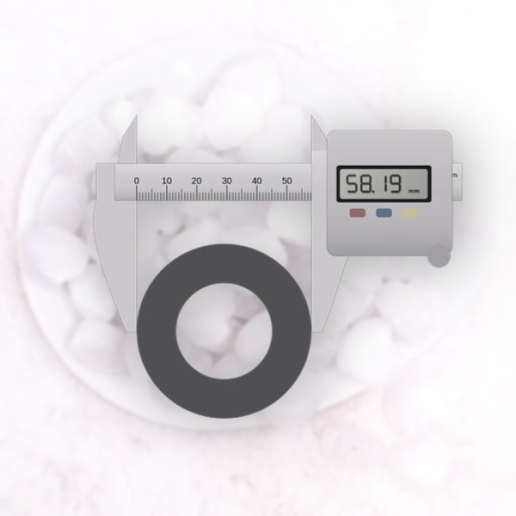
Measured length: 58.19 mm
